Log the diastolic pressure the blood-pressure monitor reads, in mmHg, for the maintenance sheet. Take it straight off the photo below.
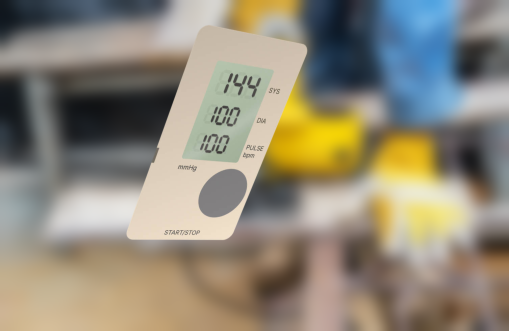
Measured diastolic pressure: 100 mmHg
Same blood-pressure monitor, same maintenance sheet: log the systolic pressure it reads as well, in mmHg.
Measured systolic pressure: 144 mmHg
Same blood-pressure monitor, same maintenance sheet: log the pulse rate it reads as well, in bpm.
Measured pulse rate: 100 bpm
